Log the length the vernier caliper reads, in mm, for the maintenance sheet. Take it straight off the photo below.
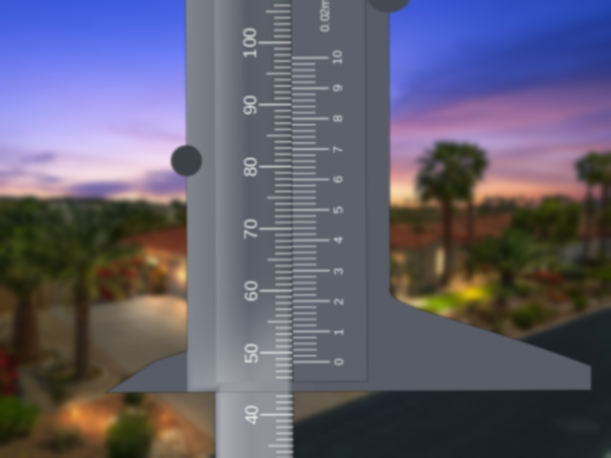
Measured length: 48.5 mm
